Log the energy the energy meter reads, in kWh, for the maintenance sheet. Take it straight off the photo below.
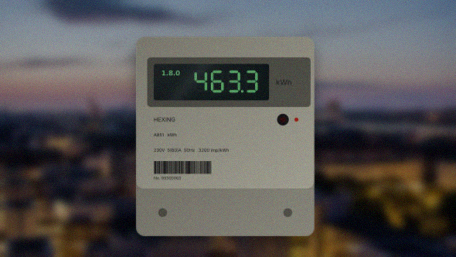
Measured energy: 463.3 kWh
